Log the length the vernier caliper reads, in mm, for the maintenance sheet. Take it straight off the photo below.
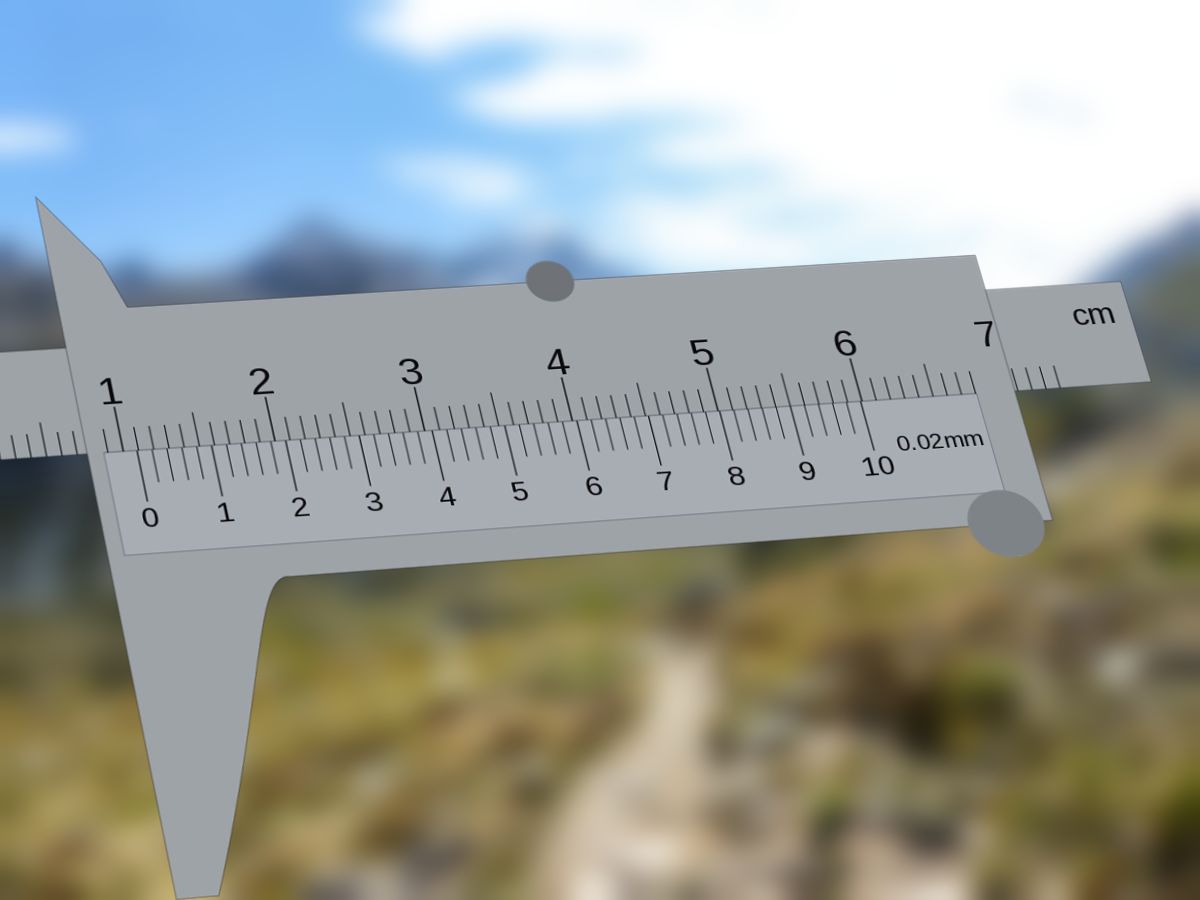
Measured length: 10.9 mm
